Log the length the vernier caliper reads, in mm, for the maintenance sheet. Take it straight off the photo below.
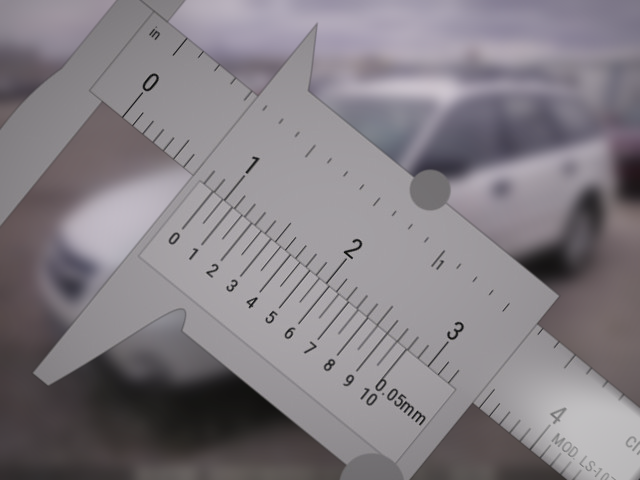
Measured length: 8.9 mm
